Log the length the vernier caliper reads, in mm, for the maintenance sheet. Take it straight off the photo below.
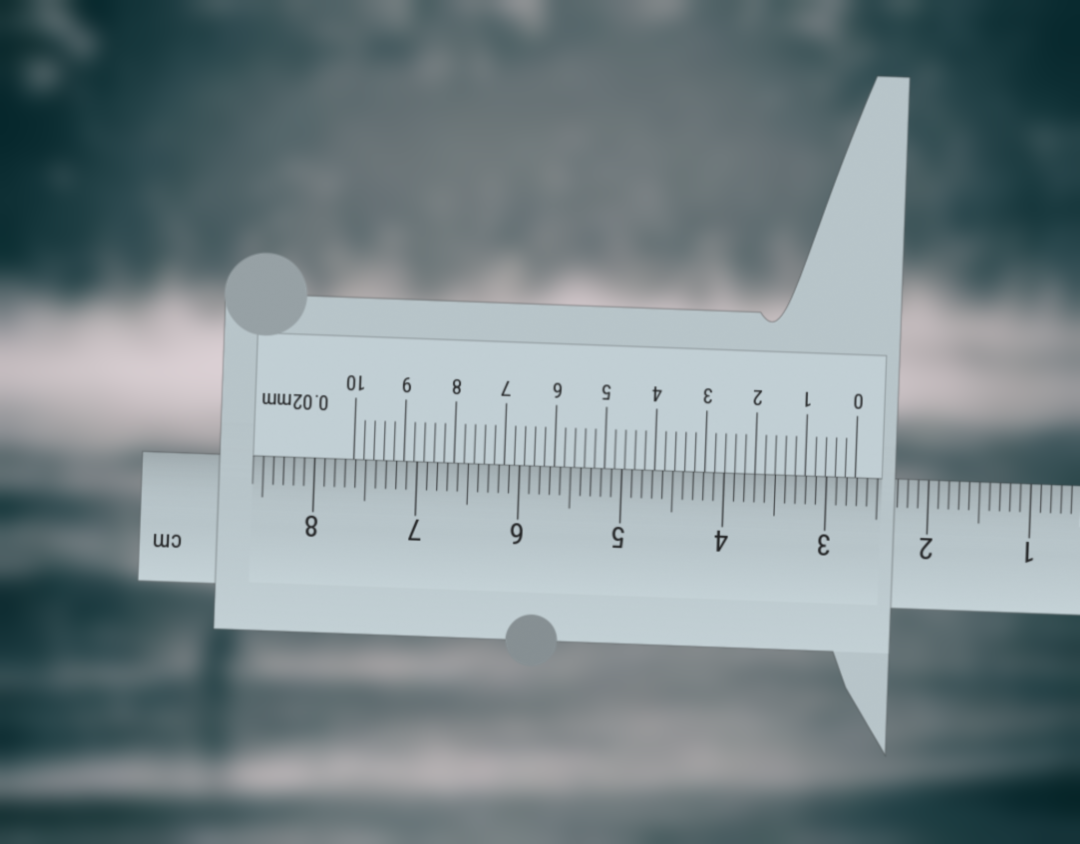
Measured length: 27.2 mm
